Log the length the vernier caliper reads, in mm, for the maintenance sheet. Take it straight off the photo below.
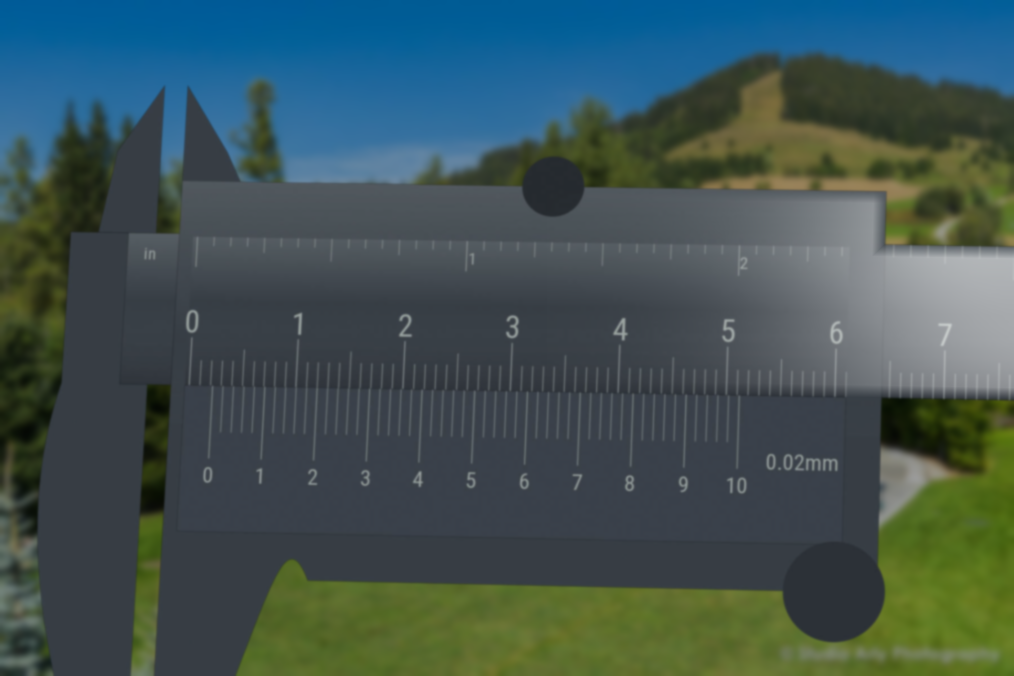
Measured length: 2.2 mm
